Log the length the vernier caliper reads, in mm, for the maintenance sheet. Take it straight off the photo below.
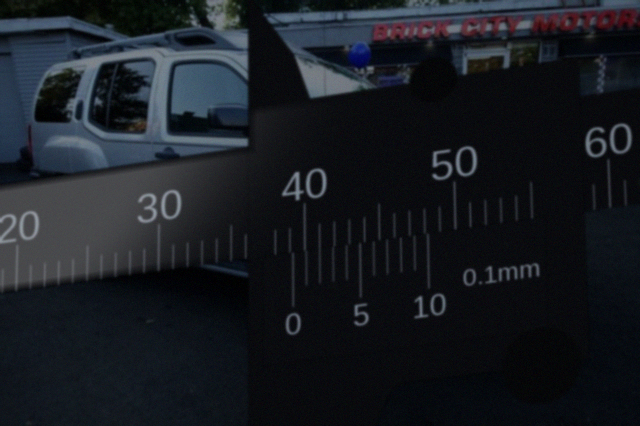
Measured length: 39.2 mm
